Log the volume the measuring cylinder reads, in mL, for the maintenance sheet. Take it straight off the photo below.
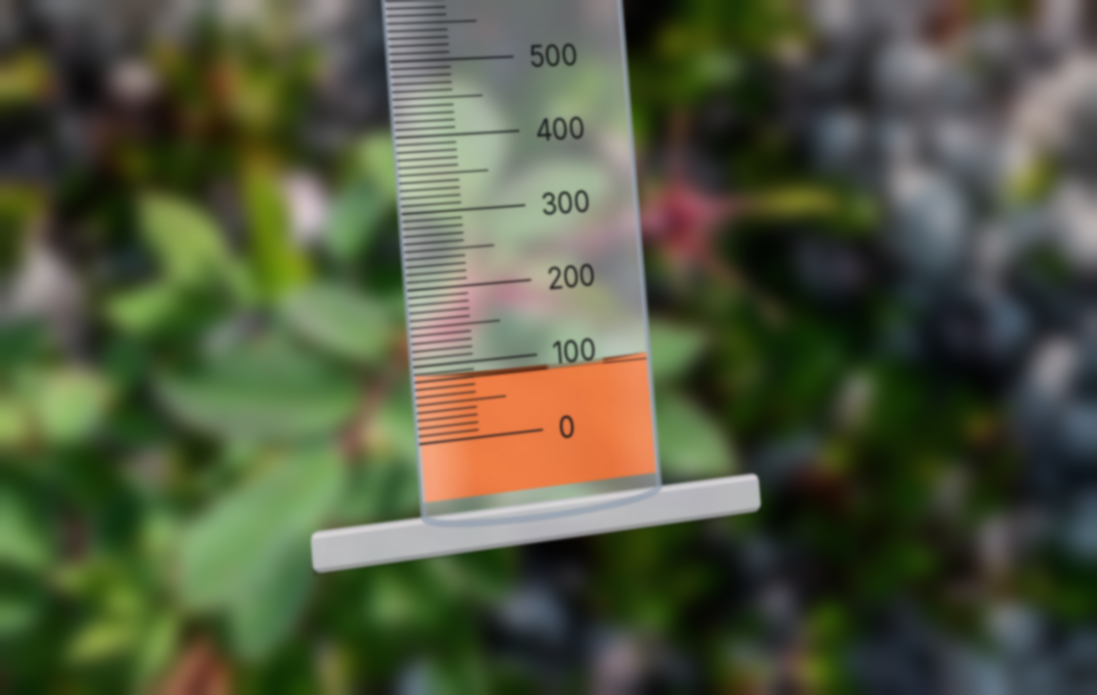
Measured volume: 80 mL
